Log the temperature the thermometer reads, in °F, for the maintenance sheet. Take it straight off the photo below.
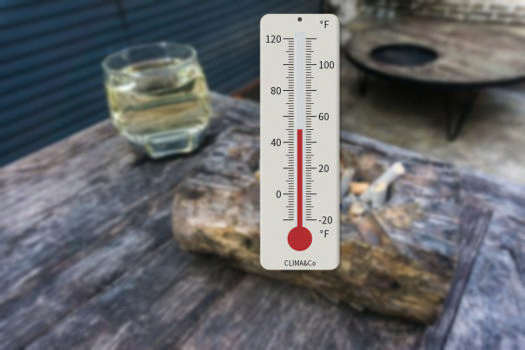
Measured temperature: 50 °F
